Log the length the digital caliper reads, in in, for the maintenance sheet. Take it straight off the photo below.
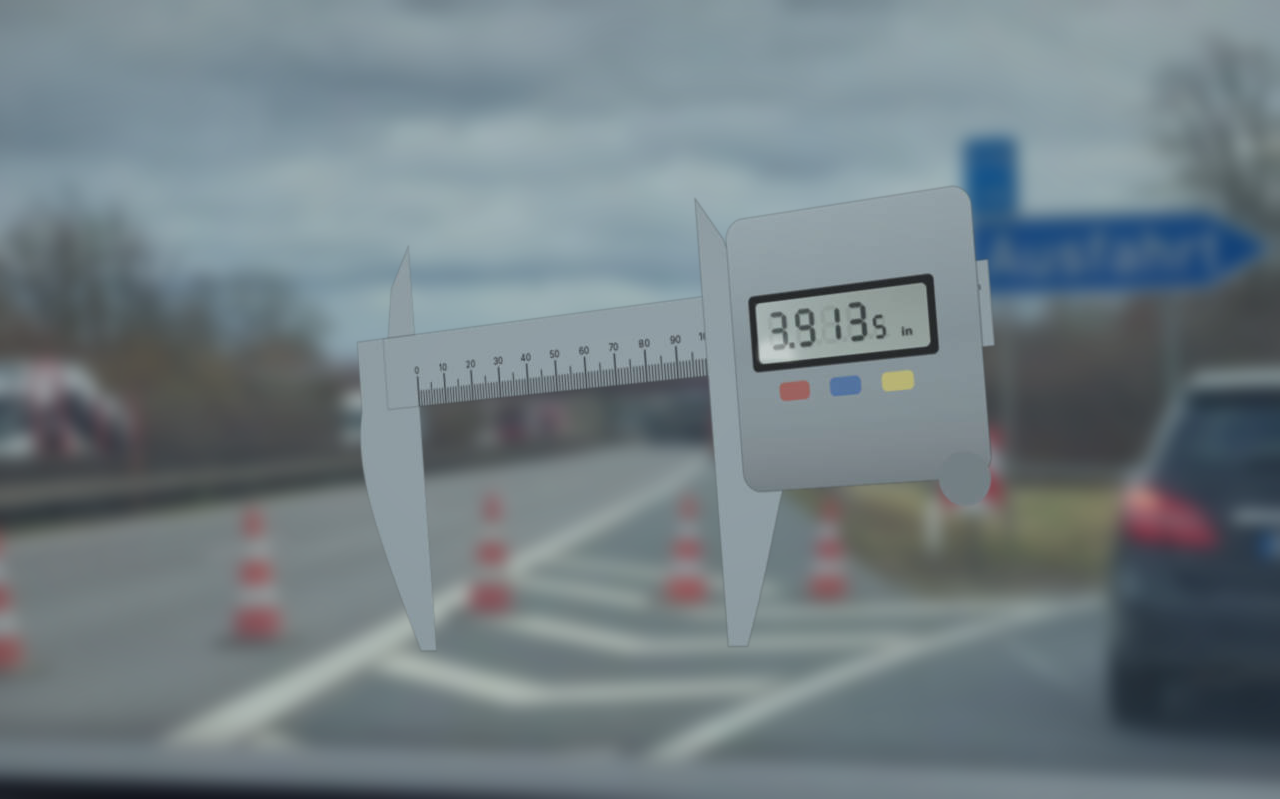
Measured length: 3.9135 in
